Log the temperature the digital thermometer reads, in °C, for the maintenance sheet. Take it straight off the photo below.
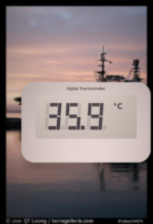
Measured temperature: 35.9 °C
